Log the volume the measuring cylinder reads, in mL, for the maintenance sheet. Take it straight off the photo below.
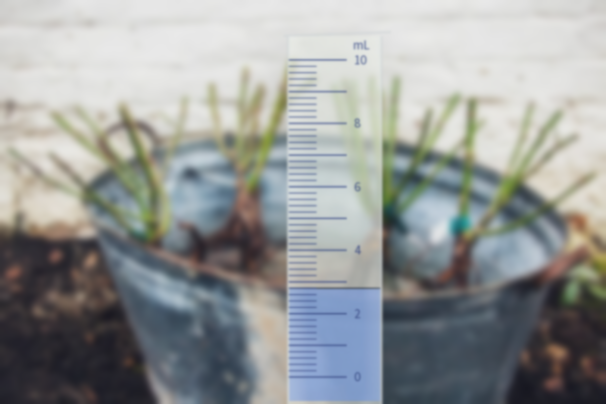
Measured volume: 2.8 mL
